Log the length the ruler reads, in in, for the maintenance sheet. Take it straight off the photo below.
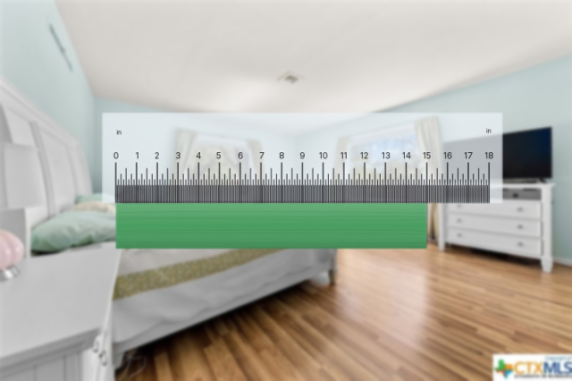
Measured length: 15 in
